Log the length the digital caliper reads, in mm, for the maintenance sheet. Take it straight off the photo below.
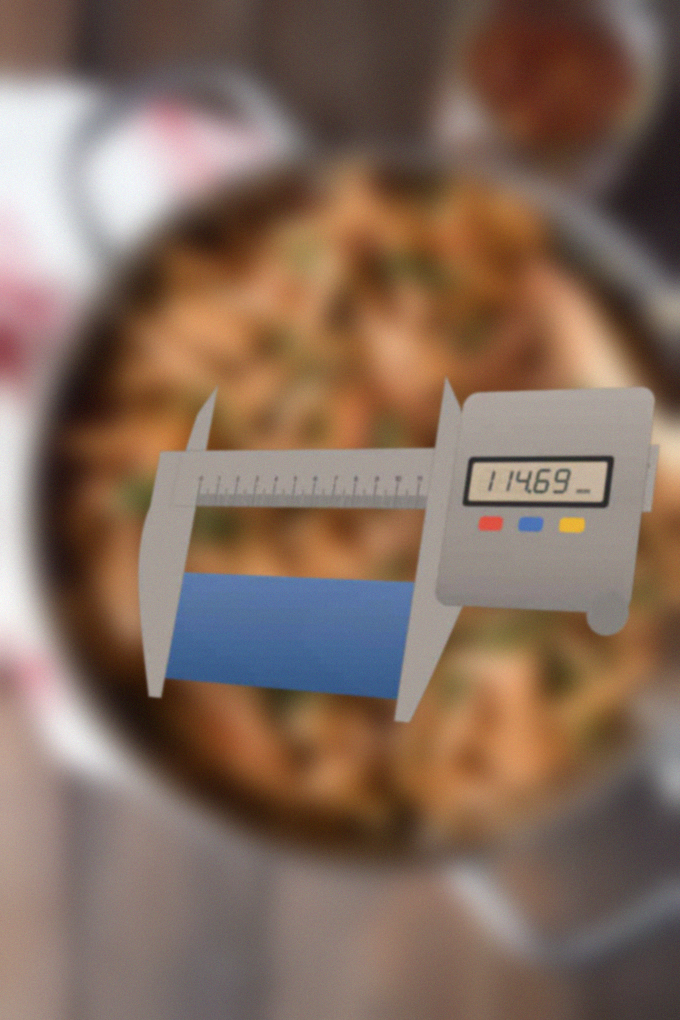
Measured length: 114.69 mm
